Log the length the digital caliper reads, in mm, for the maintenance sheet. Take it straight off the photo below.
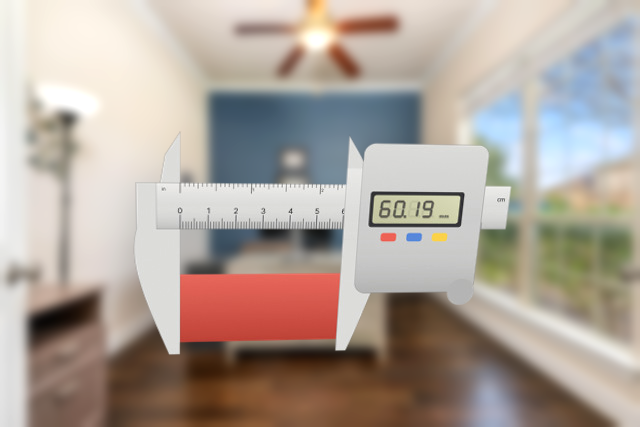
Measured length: 60.19 mm
